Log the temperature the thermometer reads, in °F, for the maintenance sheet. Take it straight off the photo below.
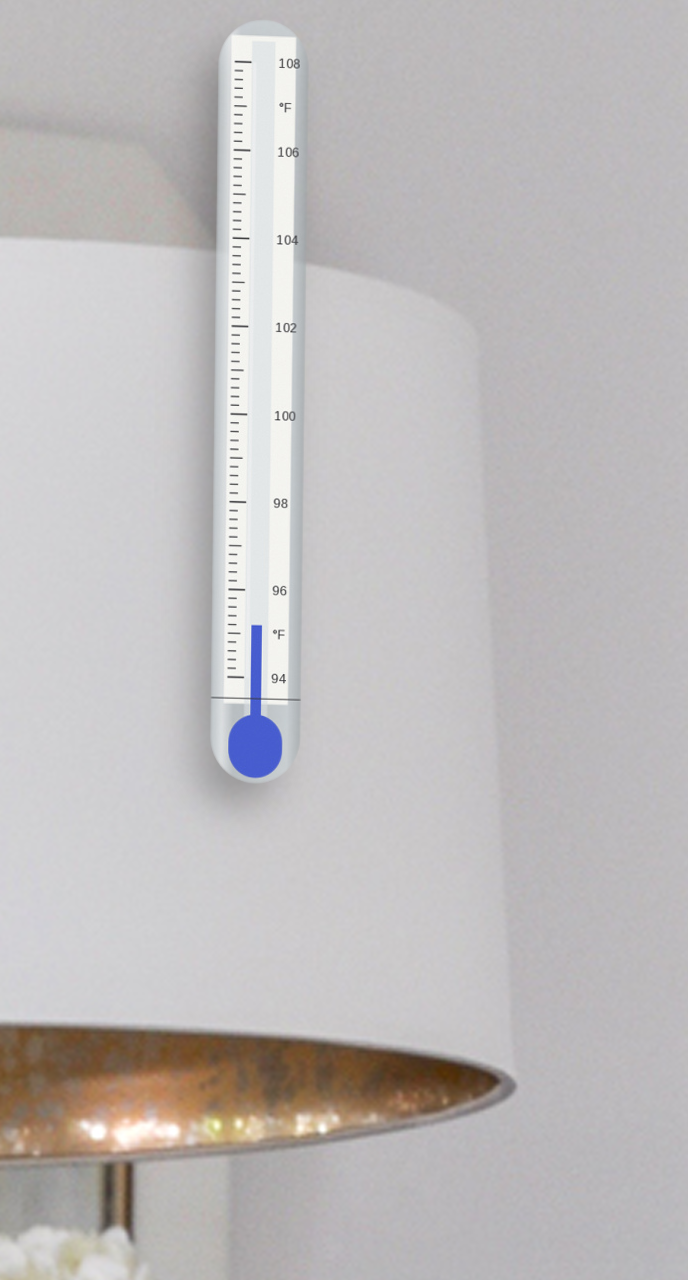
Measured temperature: 95.2 °F
